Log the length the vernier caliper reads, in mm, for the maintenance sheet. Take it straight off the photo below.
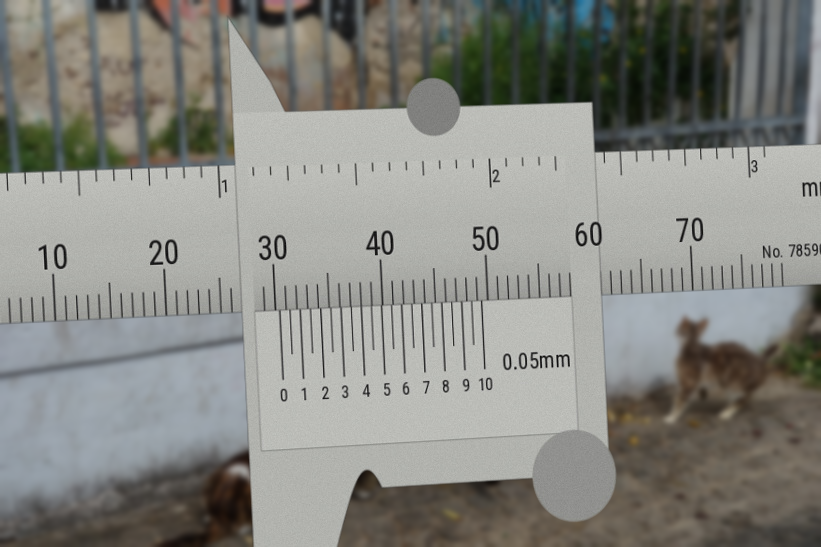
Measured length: 30.4 mm
